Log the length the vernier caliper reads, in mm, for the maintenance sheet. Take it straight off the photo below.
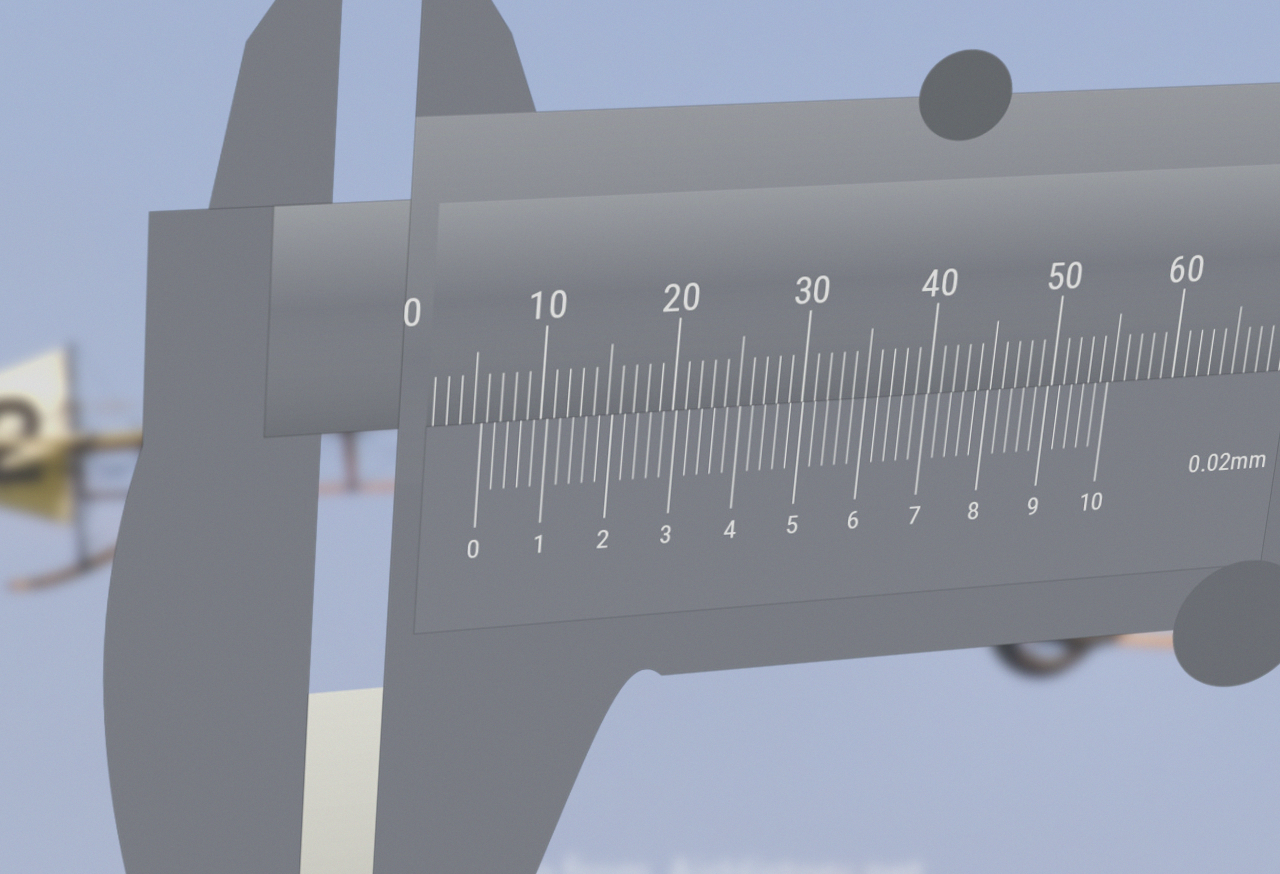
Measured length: 5.6 mm
